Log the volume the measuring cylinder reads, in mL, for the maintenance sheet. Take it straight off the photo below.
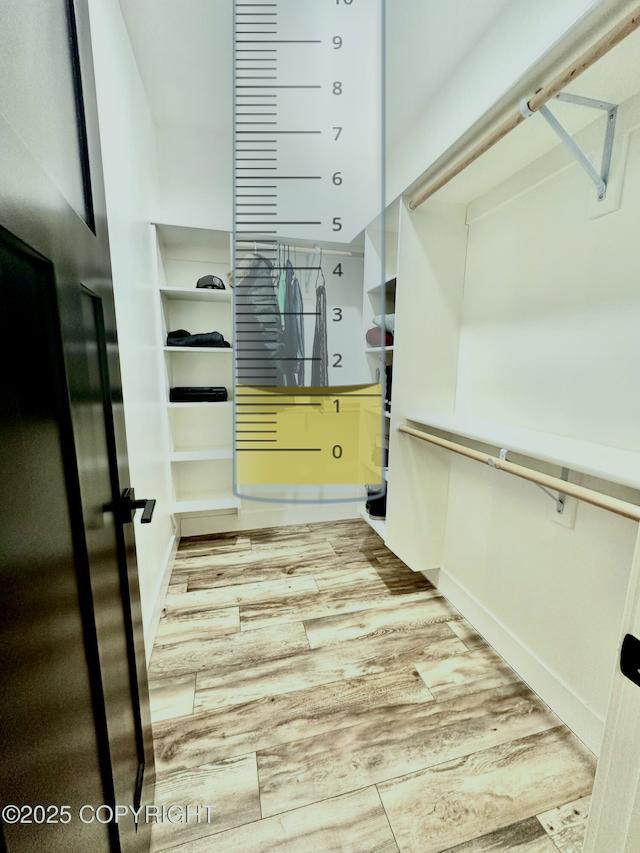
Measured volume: 1.2 mL
